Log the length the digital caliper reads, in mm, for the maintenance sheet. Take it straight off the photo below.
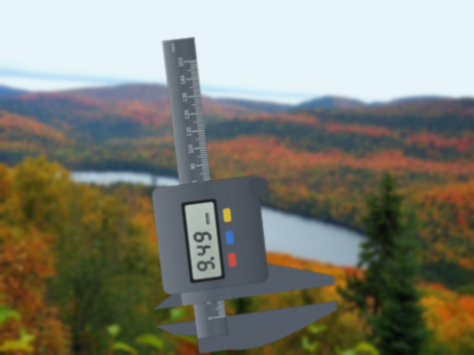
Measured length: 9.49 mm
